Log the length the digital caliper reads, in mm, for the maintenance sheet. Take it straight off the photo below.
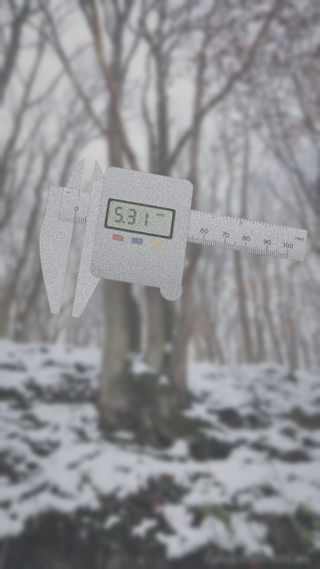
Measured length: 5.31 mm
